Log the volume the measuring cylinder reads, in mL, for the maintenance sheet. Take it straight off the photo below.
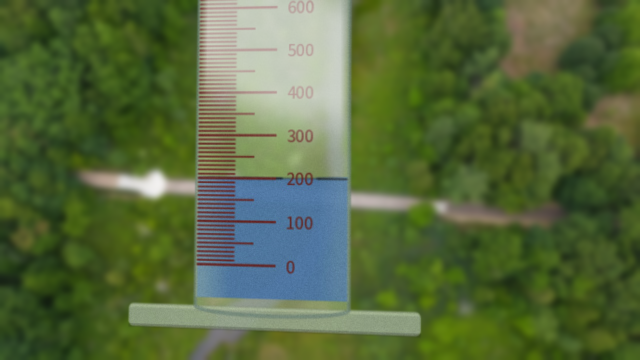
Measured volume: 200 mL
